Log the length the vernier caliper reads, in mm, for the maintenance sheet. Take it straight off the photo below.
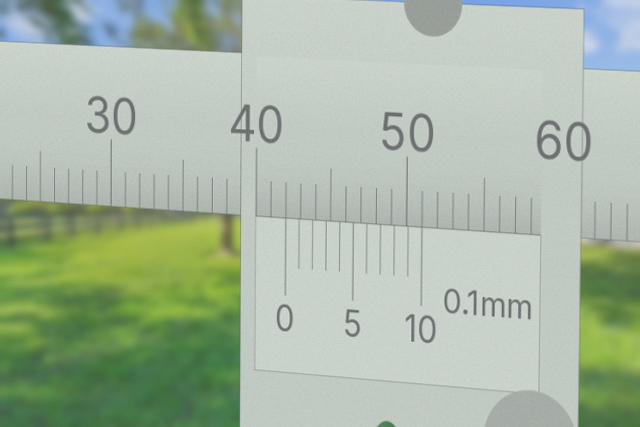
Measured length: 42.0 mm
